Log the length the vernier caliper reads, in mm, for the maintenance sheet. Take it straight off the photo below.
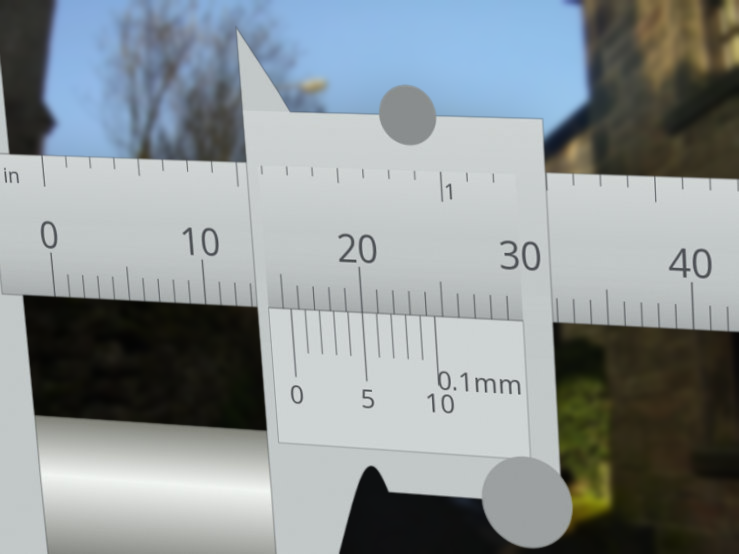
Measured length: 15.5 mm
